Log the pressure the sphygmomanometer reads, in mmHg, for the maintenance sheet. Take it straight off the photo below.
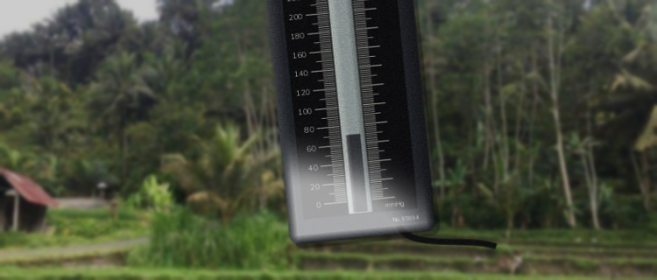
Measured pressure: 70 mmHg
